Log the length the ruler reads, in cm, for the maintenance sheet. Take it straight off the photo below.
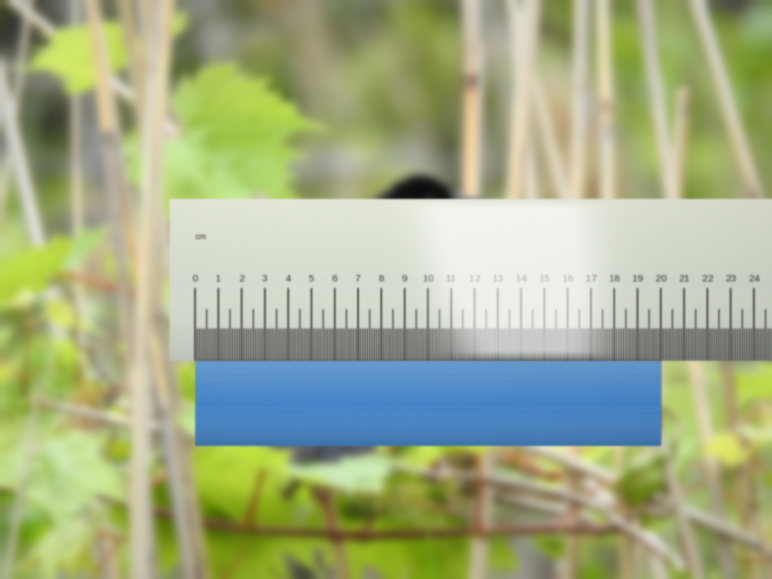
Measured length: 20 cm
